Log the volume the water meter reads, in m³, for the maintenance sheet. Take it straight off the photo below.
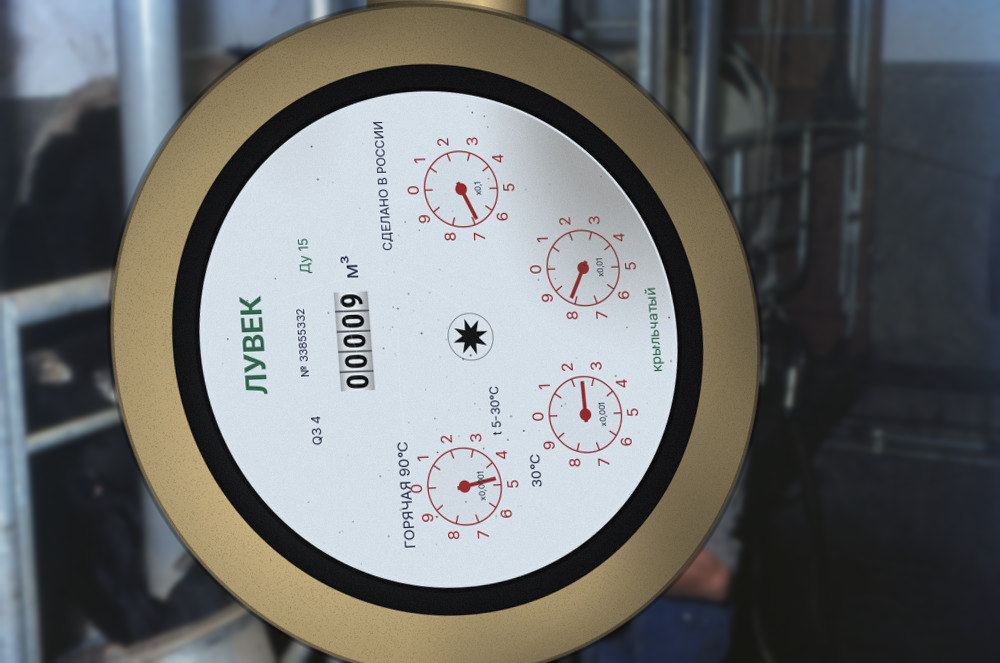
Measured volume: 9.6824 m³
